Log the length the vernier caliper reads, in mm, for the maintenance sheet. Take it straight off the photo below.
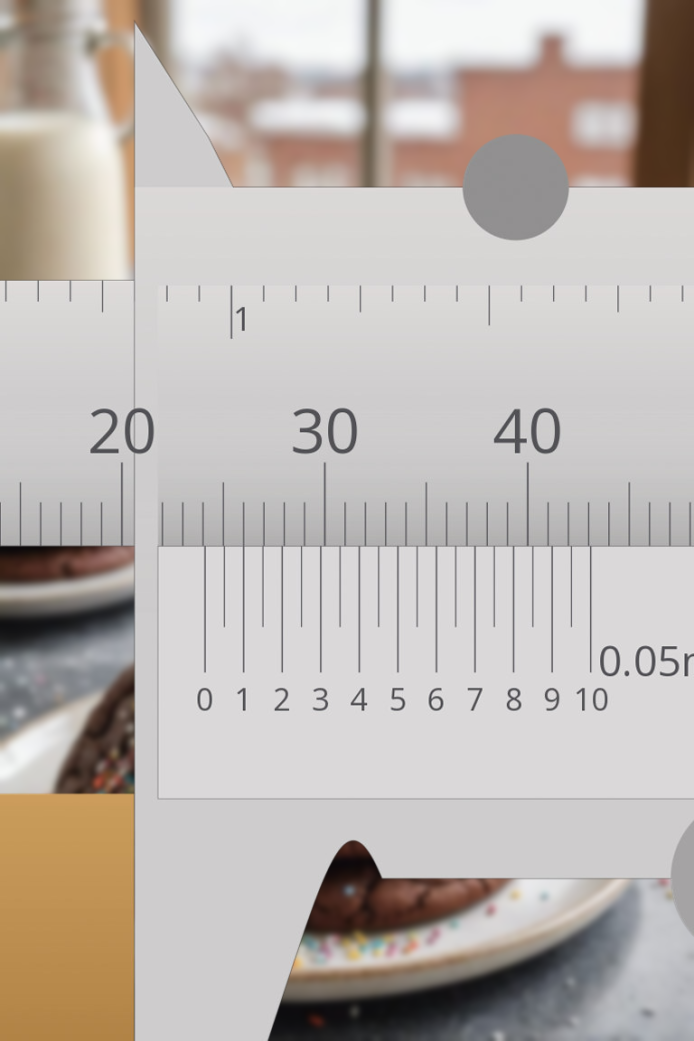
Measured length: 24.1 mm
